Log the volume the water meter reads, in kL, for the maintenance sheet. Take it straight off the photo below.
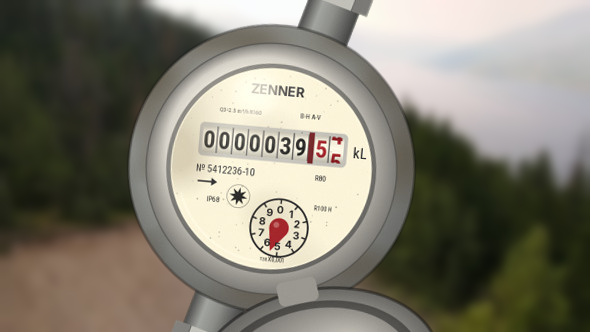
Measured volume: 39.545 kL
